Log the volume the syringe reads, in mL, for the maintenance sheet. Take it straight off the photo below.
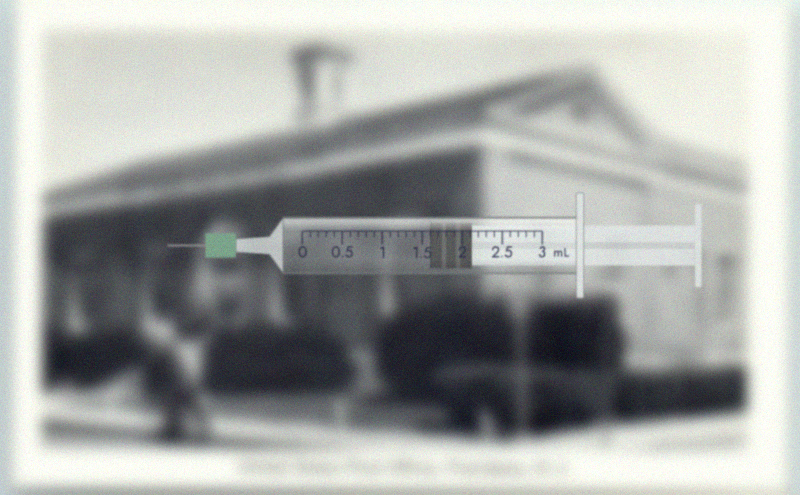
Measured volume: 1.6 mL
